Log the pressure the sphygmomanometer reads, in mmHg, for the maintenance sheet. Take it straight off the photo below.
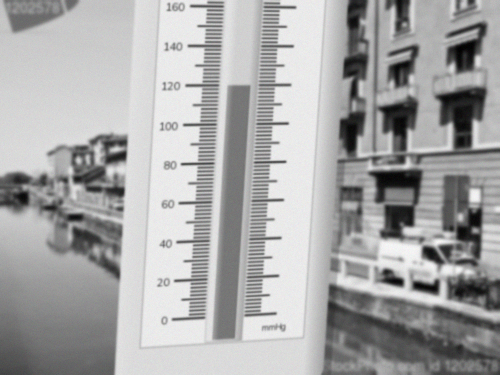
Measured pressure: 120 mmHg
